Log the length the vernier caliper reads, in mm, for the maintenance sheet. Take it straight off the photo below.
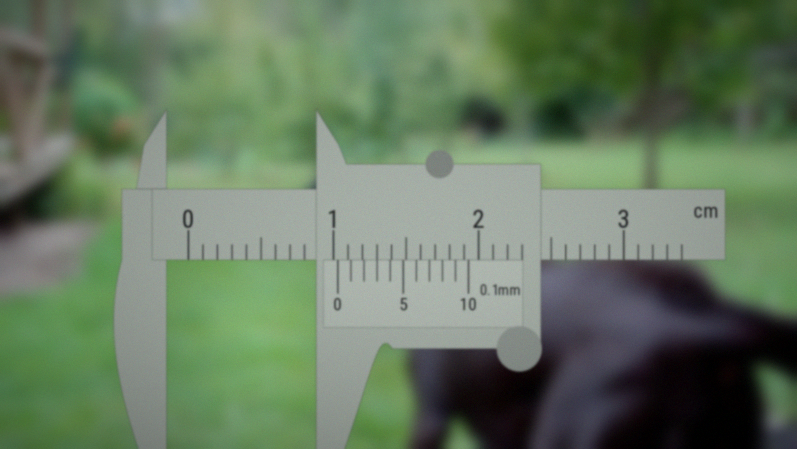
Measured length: 10.3 mm
